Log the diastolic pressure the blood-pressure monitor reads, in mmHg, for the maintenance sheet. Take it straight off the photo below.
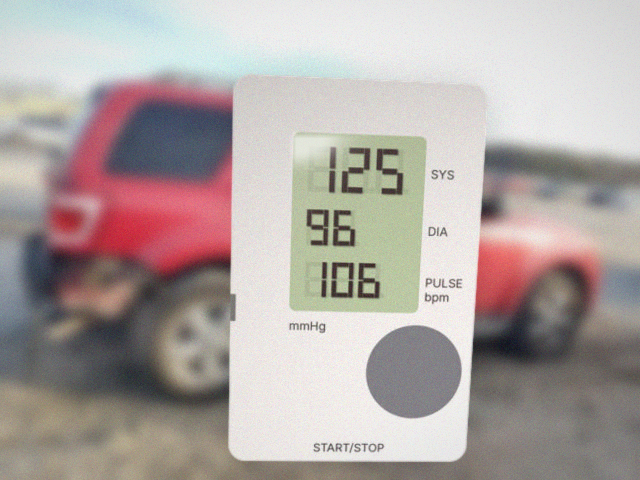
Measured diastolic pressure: 96 mmHg
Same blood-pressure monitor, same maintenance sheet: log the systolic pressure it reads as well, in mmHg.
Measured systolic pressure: 125 mmHg
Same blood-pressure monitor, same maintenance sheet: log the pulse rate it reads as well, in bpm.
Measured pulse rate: 106 bpm
